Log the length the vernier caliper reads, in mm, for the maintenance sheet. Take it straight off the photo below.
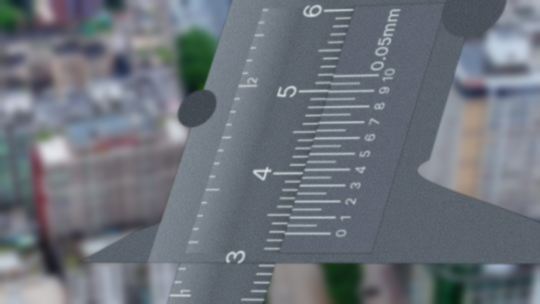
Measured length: 32.8 mm
